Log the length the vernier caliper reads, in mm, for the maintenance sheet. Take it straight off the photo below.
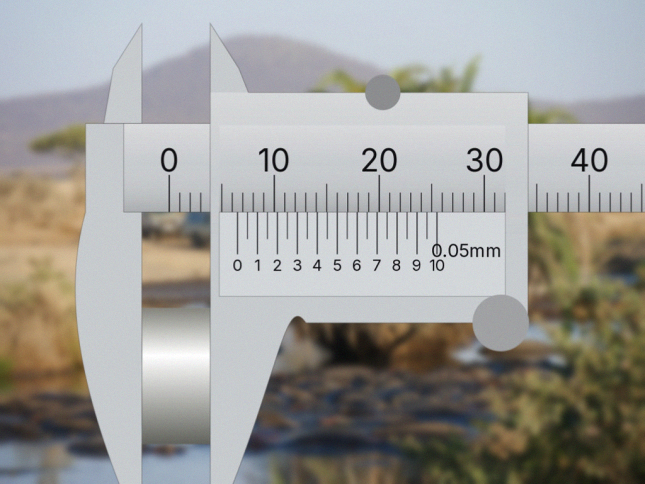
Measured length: 6.5 mm
